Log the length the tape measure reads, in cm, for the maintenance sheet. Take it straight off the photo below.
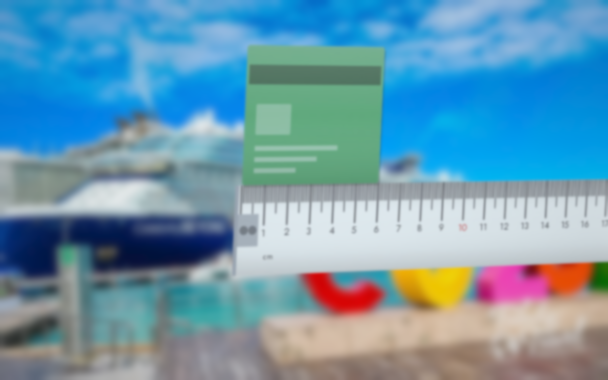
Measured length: 6 cm
